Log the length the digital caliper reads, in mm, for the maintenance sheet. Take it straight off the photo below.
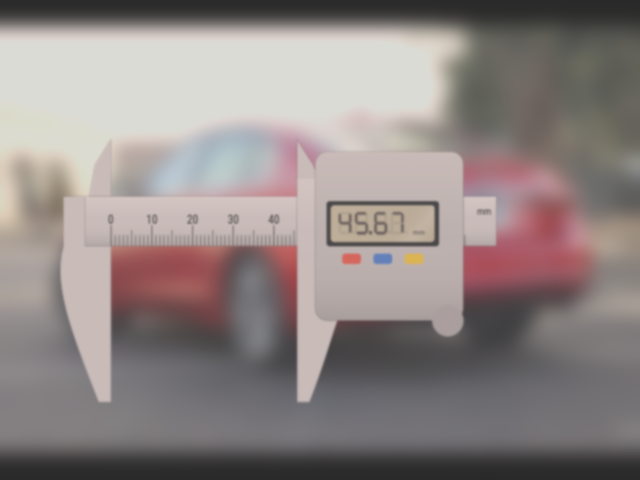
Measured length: 45.67 mm
